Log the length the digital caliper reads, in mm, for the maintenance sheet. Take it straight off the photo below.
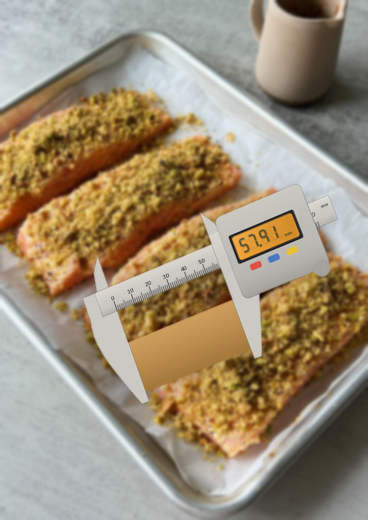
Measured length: 57.91 mm
